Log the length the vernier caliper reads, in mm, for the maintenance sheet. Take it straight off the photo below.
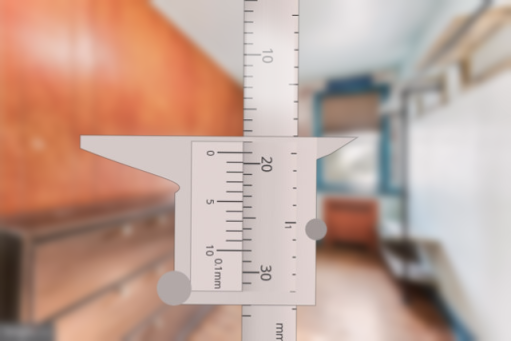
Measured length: 19.0 mm
